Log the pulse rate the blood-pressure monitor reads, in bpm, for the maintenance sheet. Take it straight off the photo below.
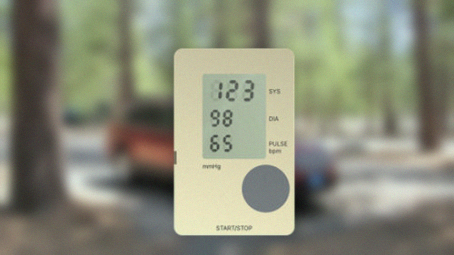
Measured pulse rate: 65 bpm
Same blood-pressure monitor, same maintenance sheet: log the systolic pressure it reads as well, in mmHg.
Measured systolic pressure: 123 mmHg
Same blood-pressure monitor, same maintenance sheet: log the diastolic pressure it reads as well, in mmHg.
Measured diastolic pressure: 98 mmHg
